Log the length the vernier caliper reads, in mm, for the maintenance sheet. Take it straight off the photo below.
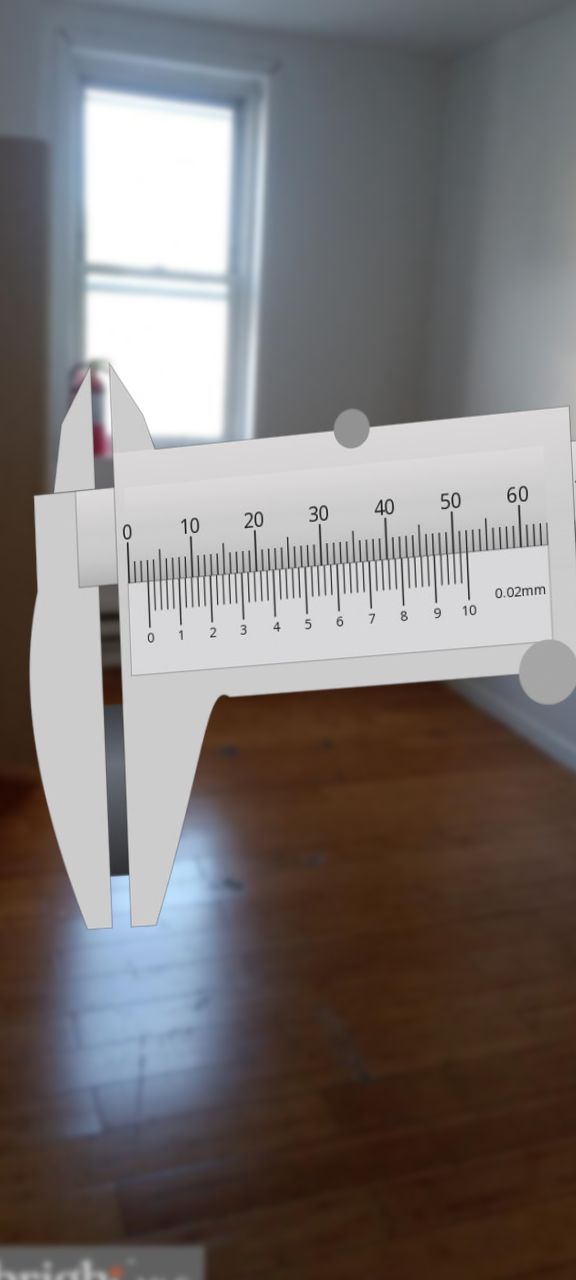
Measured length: 3.0 mm
